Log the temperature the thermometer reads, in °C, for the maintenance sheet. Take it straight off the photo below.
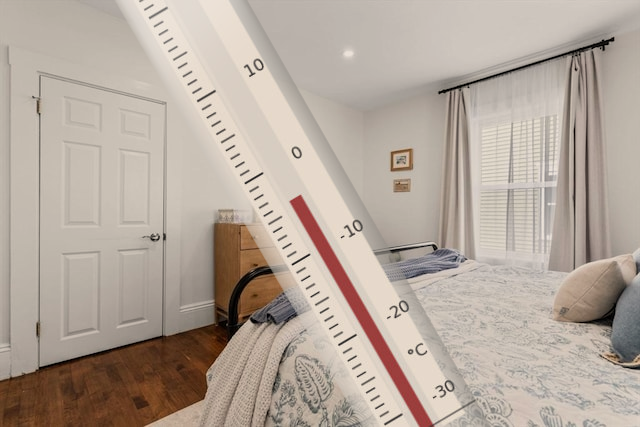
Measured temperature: -4 °C
